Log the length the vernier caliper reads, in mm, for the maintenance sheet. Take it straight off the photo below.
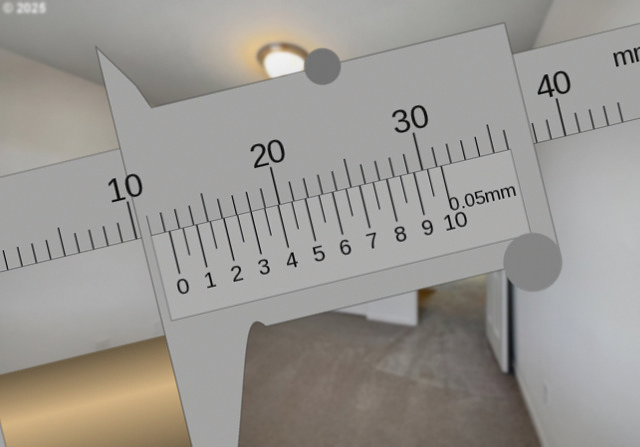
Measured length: 12.3 mm
